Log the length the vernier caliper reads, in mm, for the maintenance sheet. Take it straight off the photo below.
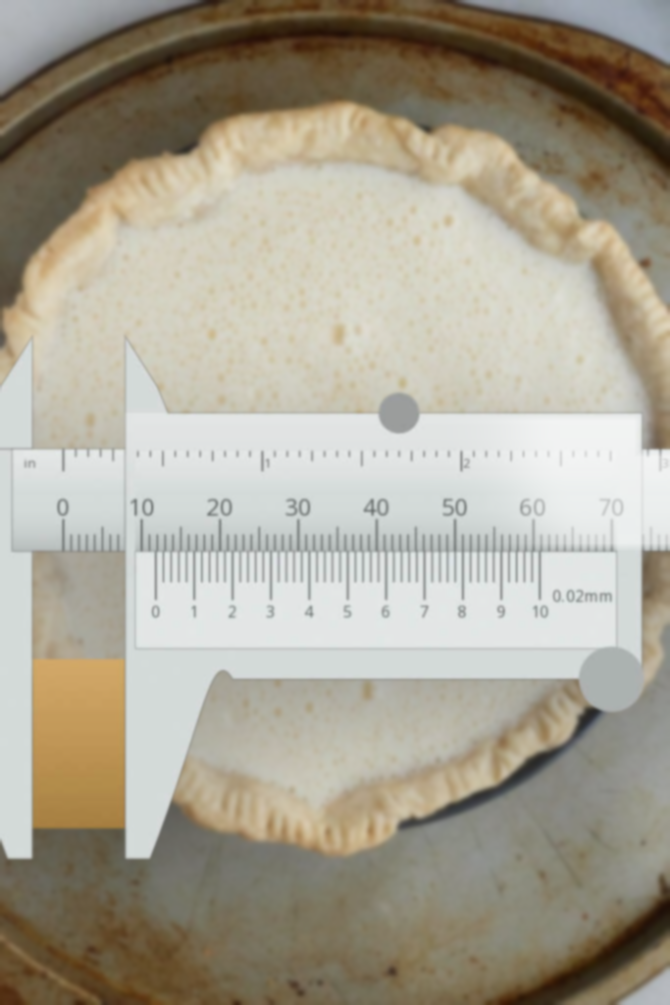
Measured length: 11.8 mm
